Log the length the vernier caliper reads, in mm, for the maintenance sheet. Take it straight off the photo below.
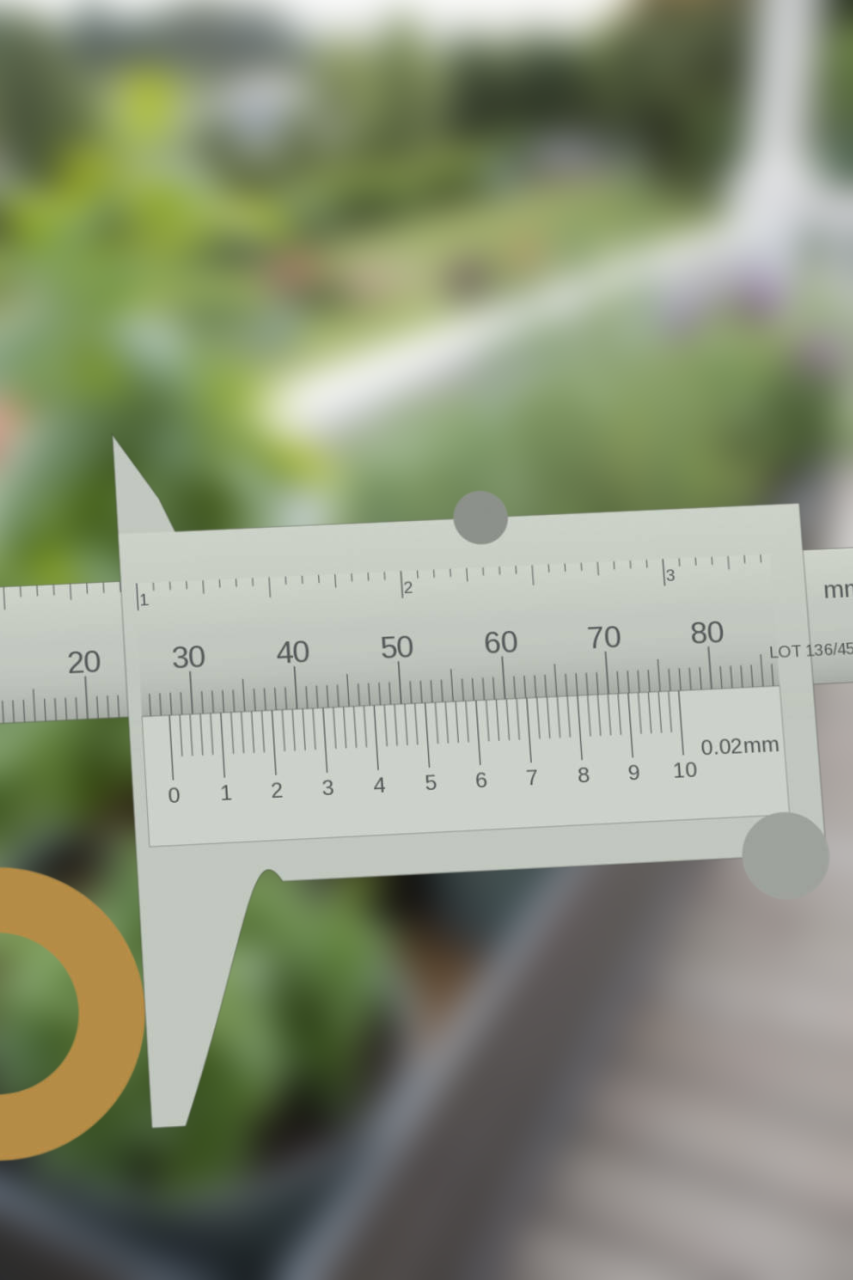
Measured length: 27.8 mm
